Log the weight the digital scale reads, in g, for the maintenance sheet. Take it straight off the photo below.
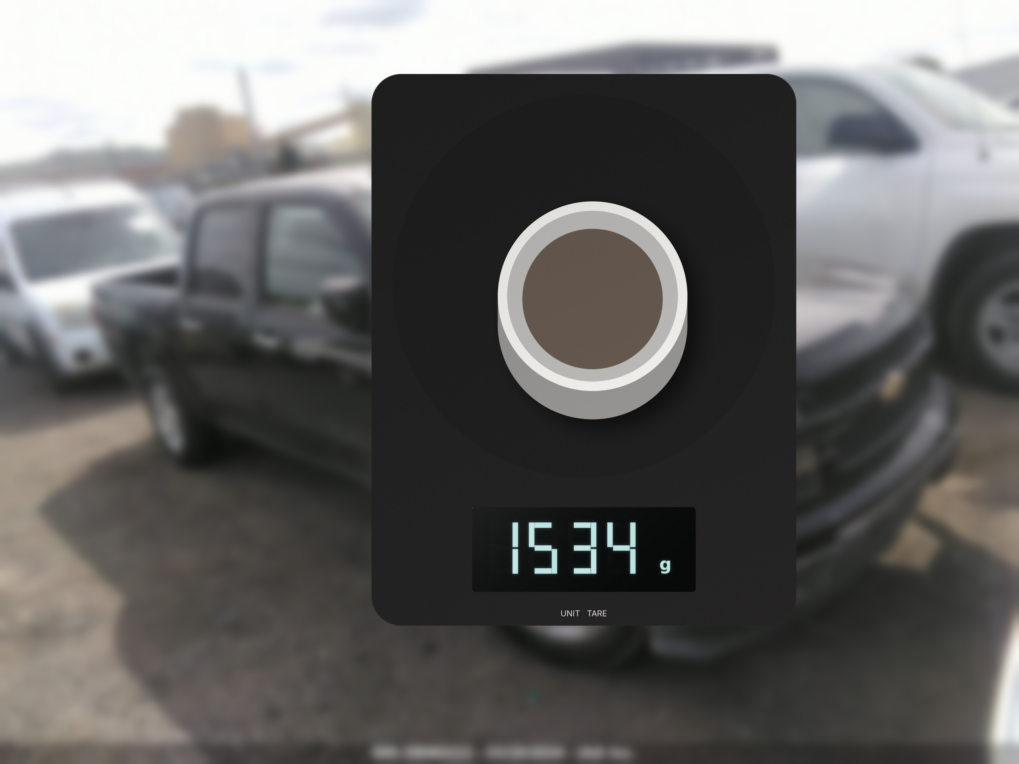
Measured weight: 1534 g
